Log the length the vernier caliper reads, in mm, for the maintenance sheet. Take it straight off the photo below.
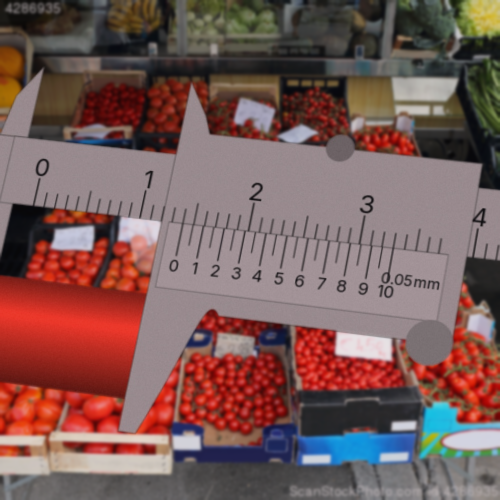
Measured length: 14.0 mm
